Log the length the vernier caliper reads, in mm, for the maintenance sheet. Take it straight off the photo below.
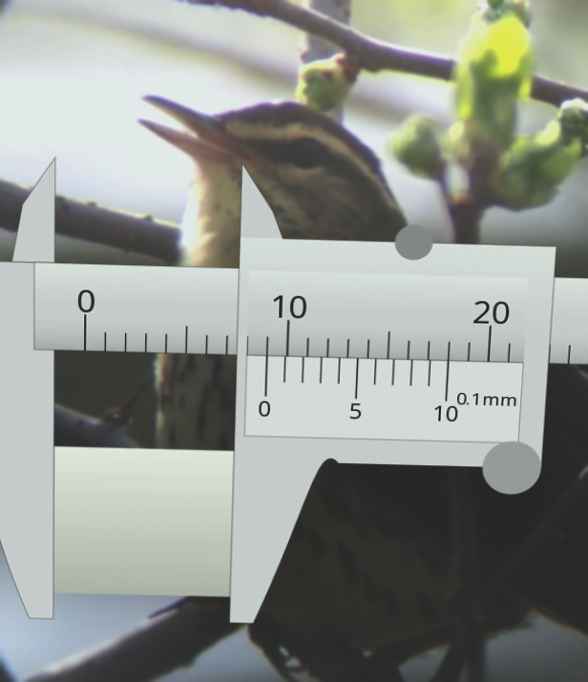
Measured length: 9.0 mm
